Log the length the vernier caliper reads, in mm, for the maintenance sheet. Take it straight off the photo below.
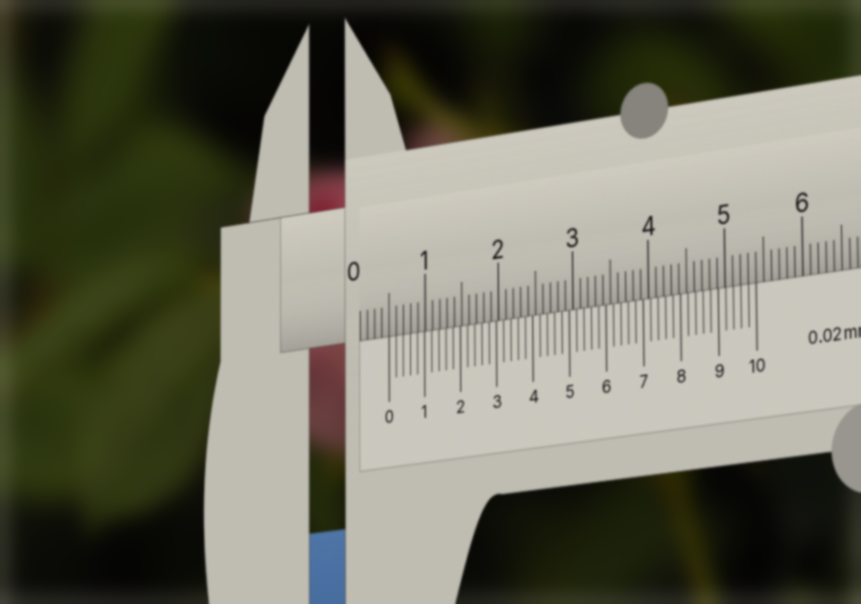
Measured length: 5.0 mm
